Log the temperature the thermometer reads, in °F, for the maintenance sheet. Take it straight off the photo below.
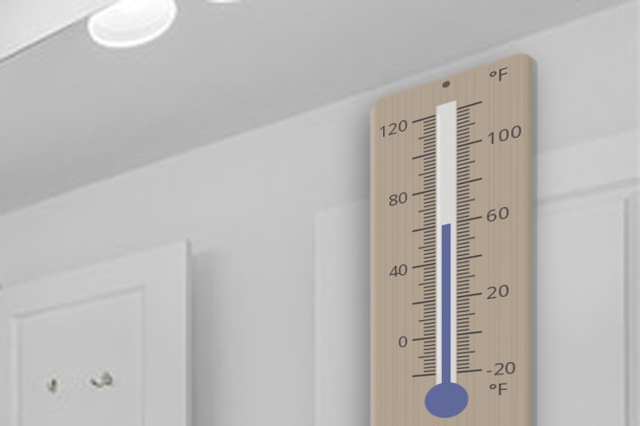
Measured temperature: 60 °F
